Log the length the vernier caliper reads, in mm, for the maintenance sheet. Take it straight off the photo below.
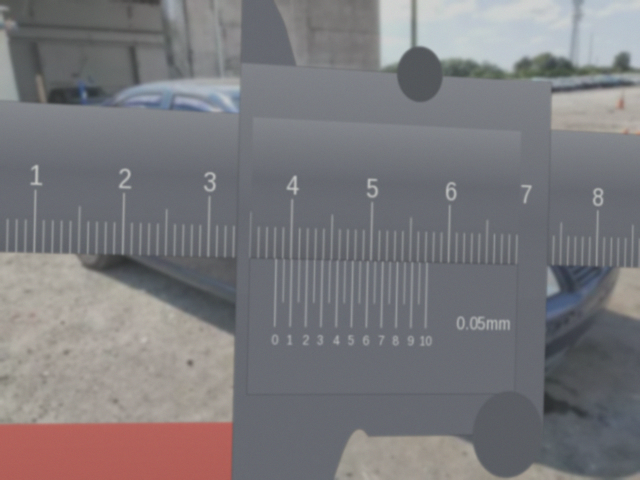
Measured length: 38.2 mm
